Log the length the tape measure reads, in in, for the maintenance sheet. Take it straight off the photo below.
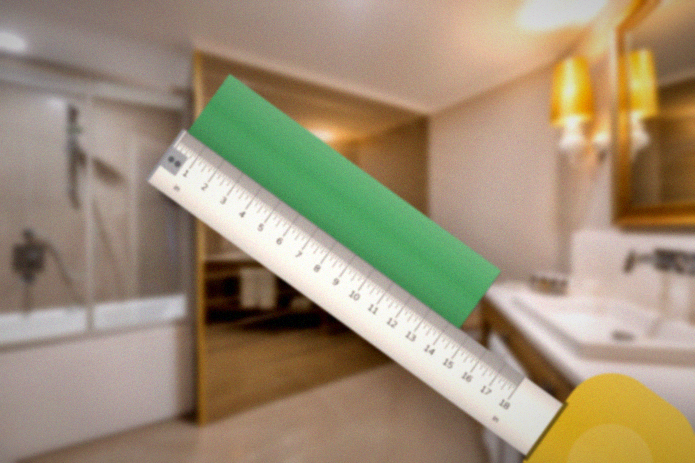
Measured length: 14.5 in
